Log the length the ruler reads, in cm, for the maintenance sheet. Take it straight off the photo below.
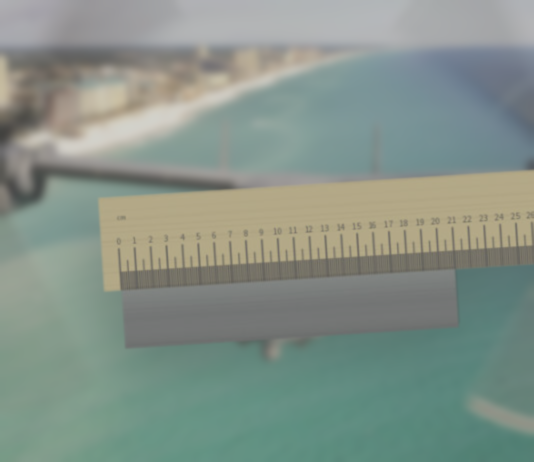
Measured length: 21 cm
